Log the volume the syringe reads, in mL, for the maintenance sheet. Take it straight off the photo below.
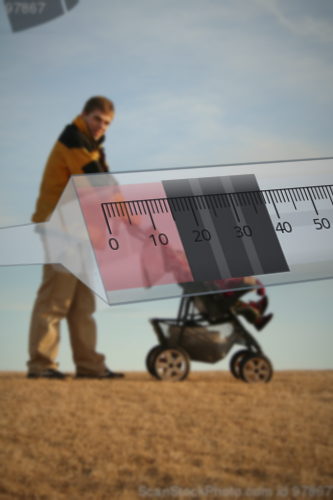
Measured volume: 15 mL
